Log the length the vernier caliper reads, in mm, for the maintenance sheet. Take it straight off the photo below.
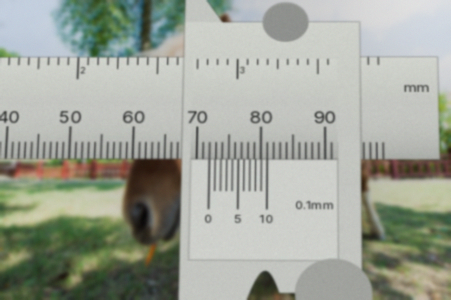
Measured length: 72.0 mm
